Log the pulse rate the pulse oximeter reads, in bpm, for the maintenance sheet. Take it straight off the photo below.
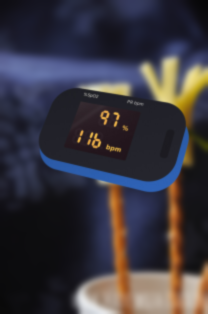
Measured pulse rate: 116 bpm
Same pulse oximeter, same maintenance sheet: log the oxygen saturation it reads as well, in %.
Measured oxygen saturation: 97 %
